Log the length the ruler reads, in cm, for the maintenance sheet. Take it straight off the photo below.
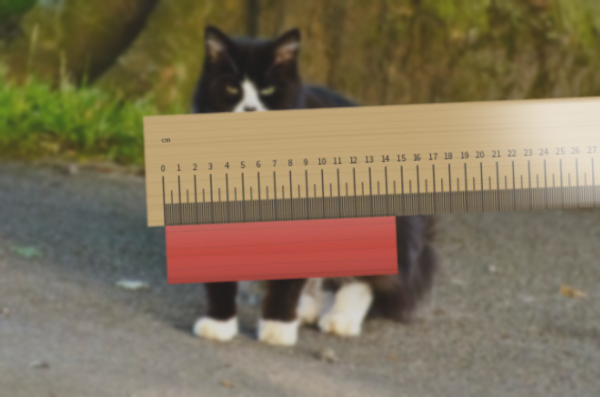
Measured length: 14.5 cm
